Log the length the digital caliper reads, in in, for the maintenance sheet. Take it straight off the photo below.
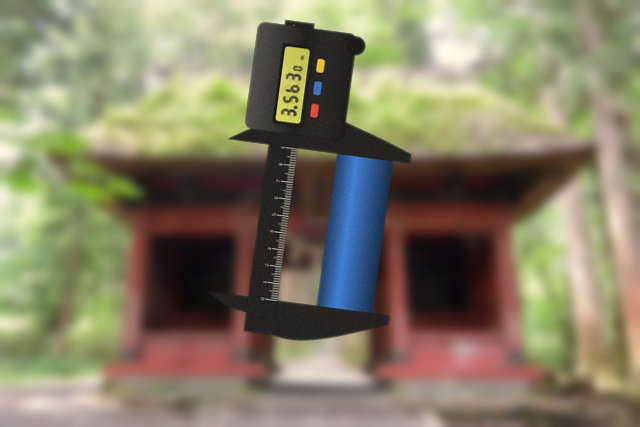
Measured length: 3.5630 in
